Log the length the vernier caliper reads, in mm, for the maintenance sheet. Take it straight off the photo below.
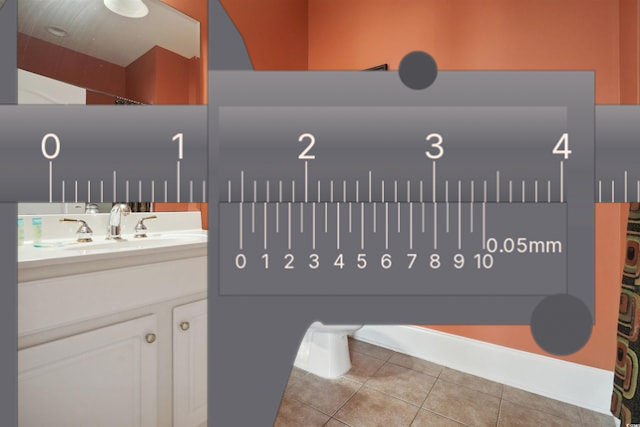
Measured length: 14.9 mm
